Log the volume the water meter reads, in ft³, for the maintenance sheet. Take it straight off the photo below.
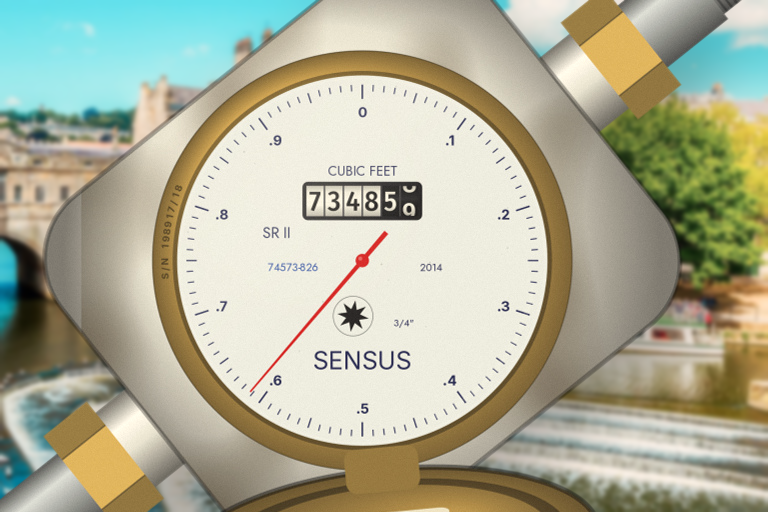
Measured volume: 734858.61 ft³
